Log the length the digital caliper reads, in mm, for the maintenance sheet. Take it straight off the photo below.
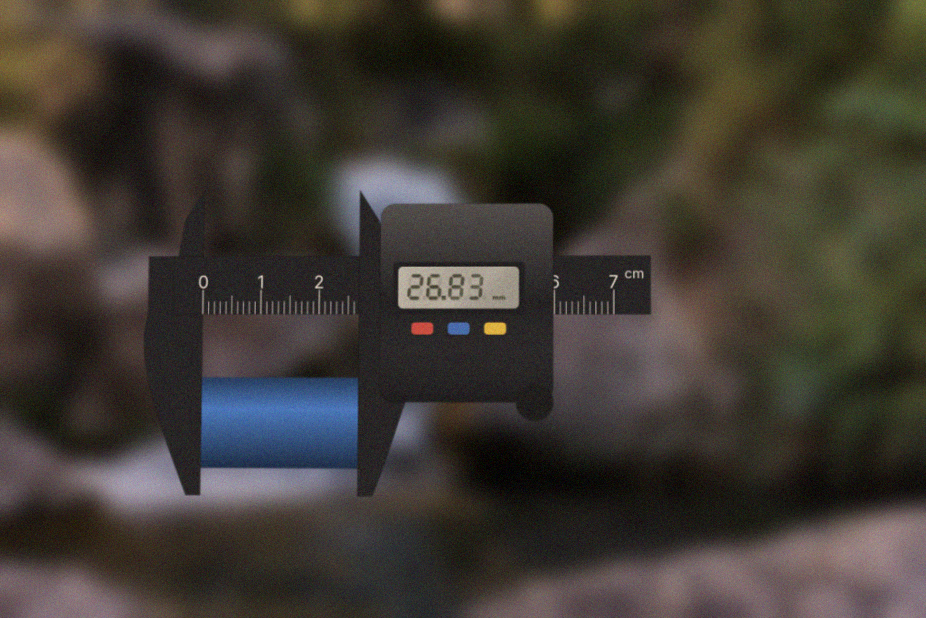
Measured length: 26.83 mm
